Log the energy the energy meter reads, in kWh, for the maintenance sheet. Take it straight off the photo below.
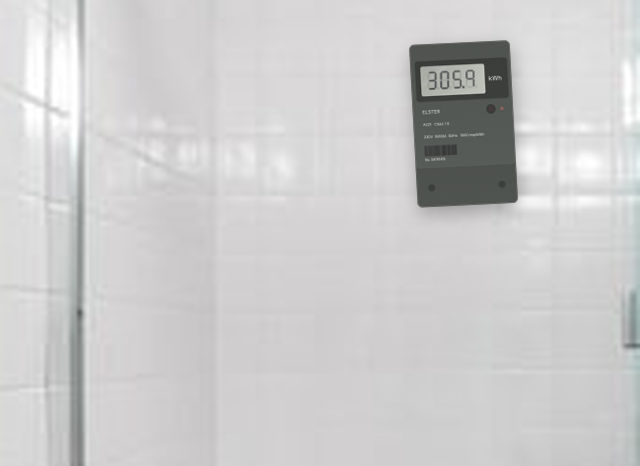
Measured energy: 305.9 kWh
